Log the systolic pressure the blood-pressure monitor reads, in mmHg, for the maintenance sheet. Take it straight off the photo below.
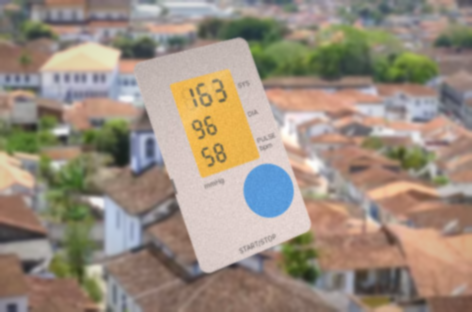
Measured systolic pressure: 163 mmHg
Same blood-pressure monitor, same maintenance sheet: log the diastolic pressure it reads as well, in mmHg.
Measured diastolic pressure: 96 mmHg
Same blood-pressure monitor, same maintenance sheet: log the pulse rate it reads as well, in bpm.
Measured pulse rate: 58 bpm
